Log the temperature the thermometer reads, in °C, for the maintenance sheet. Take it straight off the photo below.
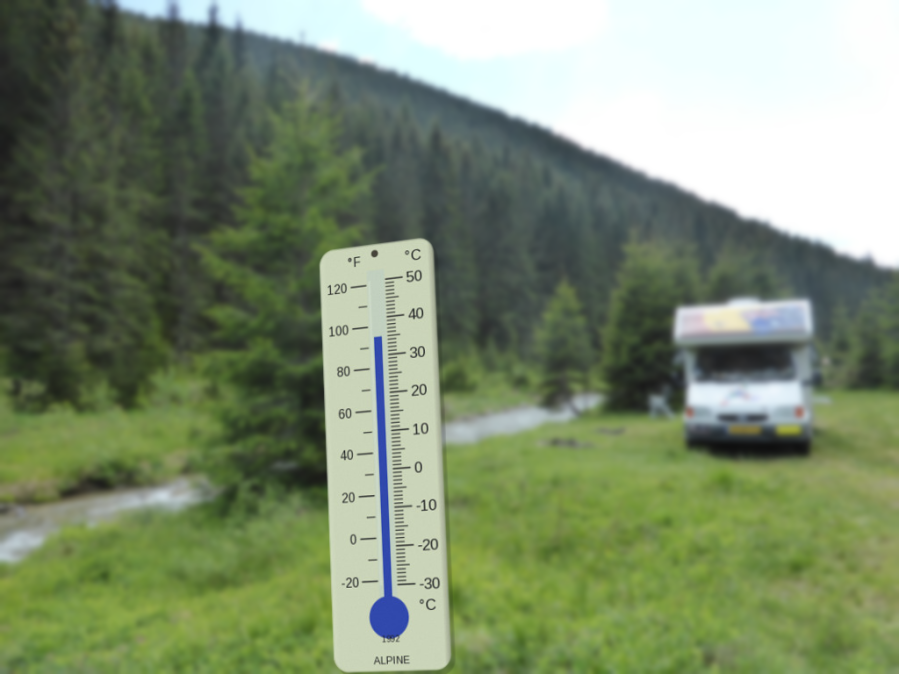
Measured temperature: 35 °C
